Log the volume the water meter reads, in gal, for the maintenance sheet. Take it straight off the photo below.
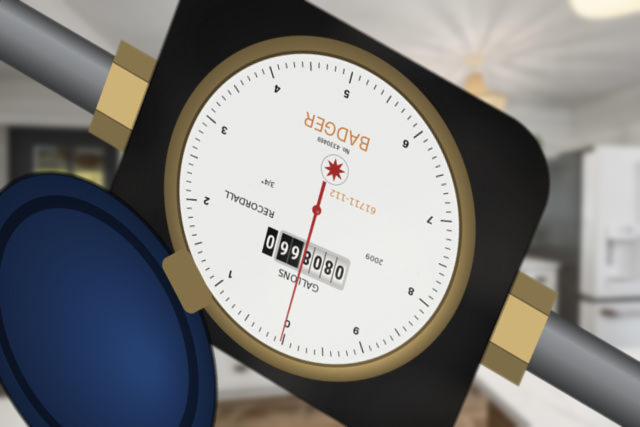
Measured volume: 808660.0 gal
